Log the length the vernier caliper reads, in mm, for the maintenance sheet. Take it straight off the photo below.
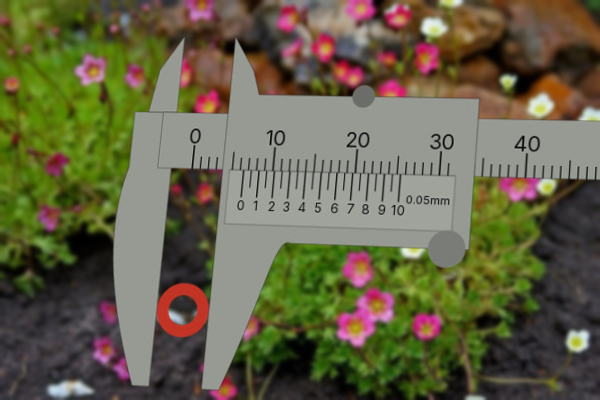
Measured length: 6.4 mm
